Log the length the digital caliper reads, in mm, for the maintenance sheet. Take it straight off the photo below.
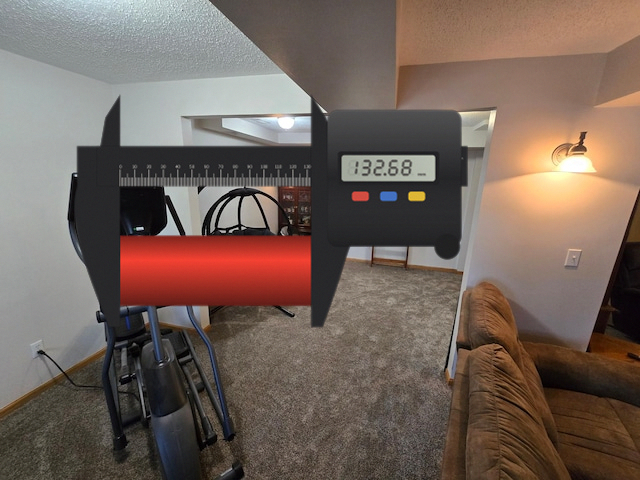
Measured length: 132.68 mm
